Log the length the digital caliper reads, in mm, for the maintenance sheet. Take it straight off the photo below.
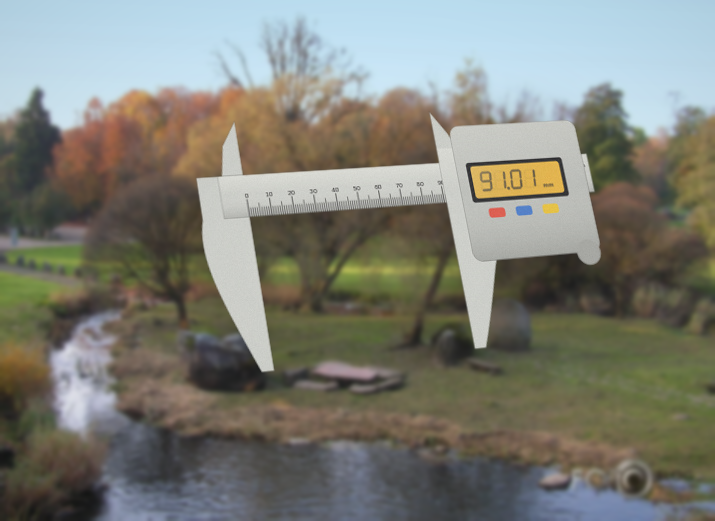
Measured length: 91.01 mm
